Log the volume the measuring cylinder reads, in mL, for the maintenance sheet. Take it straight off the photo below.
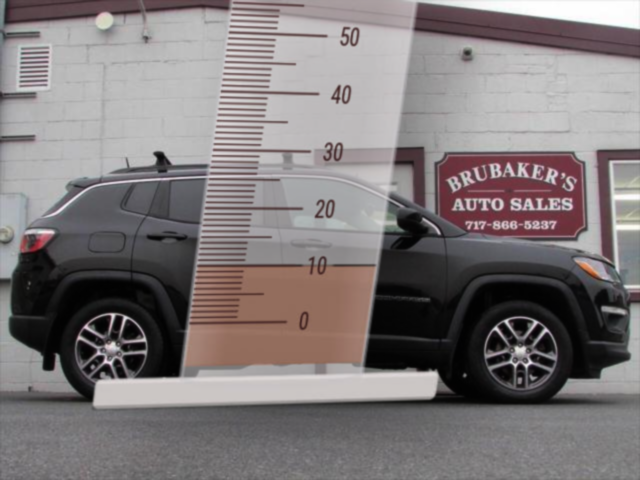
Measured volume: 10 mL
